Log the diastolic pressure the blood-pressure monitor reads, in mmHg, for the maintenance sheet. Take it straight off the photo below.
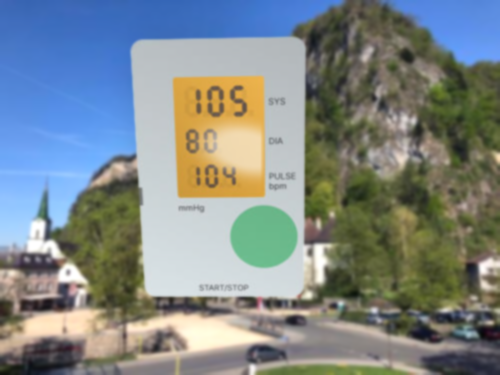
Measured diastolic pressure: 80 mmHg
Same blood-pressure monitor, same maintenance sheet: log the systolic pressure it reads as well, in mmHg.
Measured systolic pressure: 105 mmHg
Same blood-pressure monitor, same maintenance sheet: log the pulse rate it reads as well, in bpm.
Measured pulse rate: 104 bpm
